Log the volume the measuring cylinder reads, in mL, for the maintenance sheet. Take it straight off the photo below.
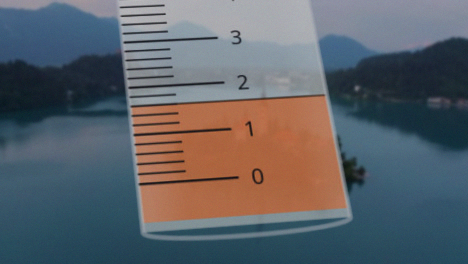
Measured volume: 1.6 mL
